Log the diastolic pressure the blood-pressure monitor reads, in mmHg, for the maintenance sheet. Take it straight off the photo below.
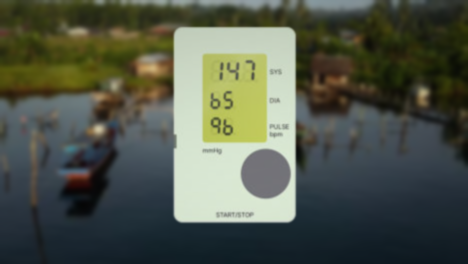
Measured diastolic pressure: 65 mmHg
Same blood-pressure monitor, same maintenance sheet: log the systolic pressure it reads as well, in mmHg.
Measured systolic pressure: 147 mmHg
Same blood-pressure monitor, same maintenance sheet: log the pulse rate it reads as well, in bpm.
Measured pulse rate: 96 bpm
